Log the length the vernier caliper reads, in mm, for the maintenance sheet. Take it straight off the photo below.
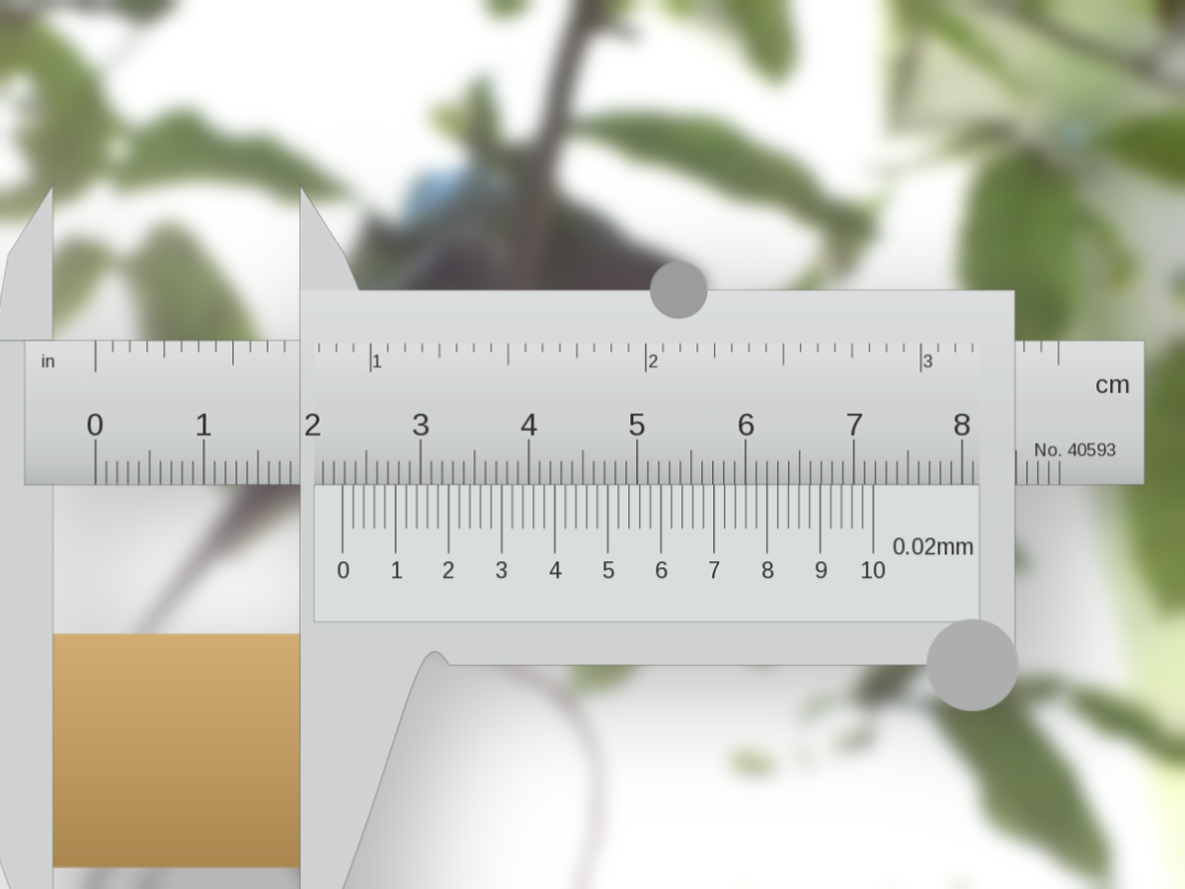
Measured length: 22.8 mm
